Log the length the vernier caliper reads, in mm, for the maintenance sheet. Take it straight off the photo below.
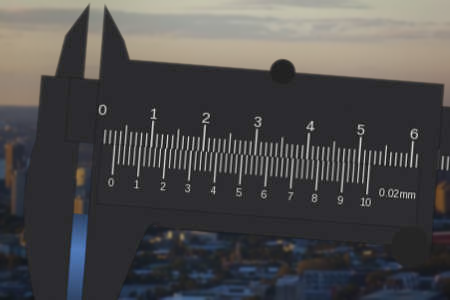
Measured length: 3.0 mm
